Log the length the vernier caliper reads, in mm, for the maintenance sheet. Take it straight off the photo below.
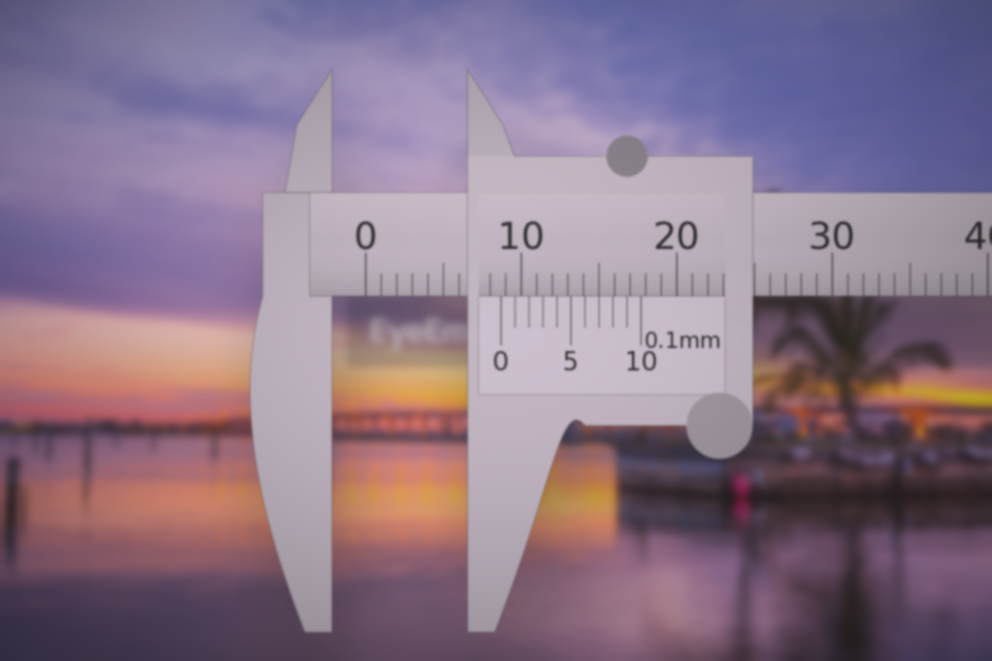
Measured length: 8.7 mm
